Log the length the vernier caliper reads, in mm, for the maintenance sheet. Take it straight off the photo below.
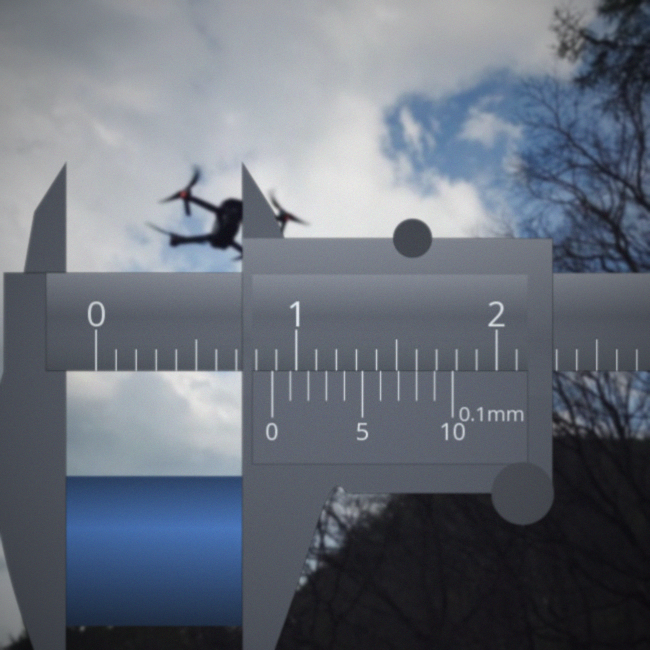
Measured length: 8.8 mm
